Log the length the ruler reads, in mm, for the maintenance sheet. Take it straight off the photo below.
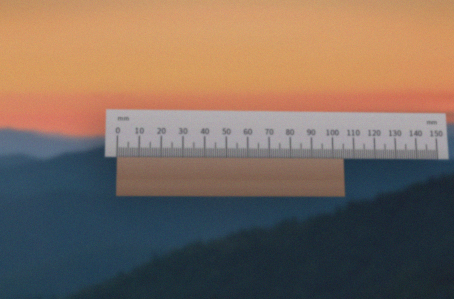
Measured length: 105 mm
